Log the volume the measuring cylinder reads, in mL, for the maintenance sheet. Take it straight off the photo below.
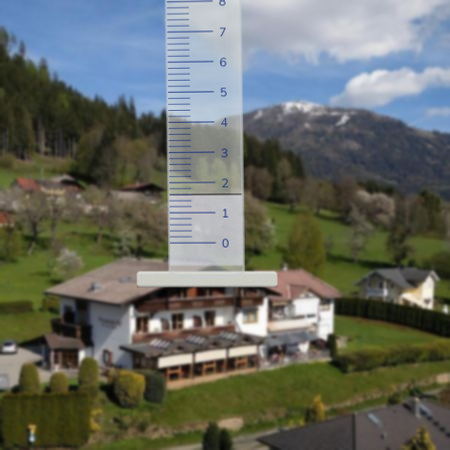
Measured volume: 1.6 mL
